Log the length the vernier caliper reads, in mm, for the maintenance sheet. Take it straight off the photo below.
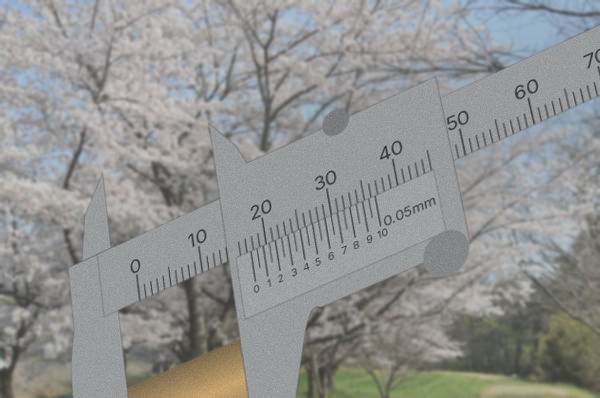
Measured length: 17.6 mm
